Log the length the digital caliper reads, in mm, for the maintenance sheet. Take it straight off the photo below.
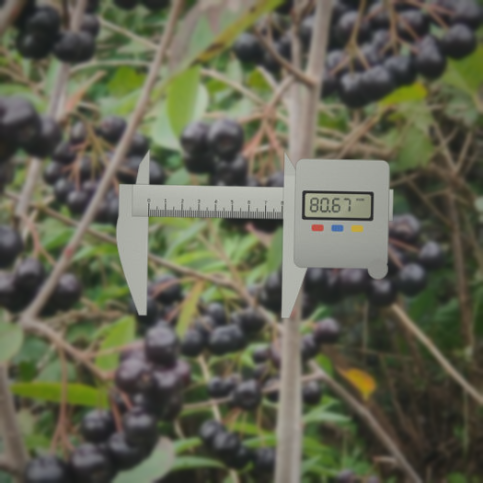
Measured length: 80.67 mm
